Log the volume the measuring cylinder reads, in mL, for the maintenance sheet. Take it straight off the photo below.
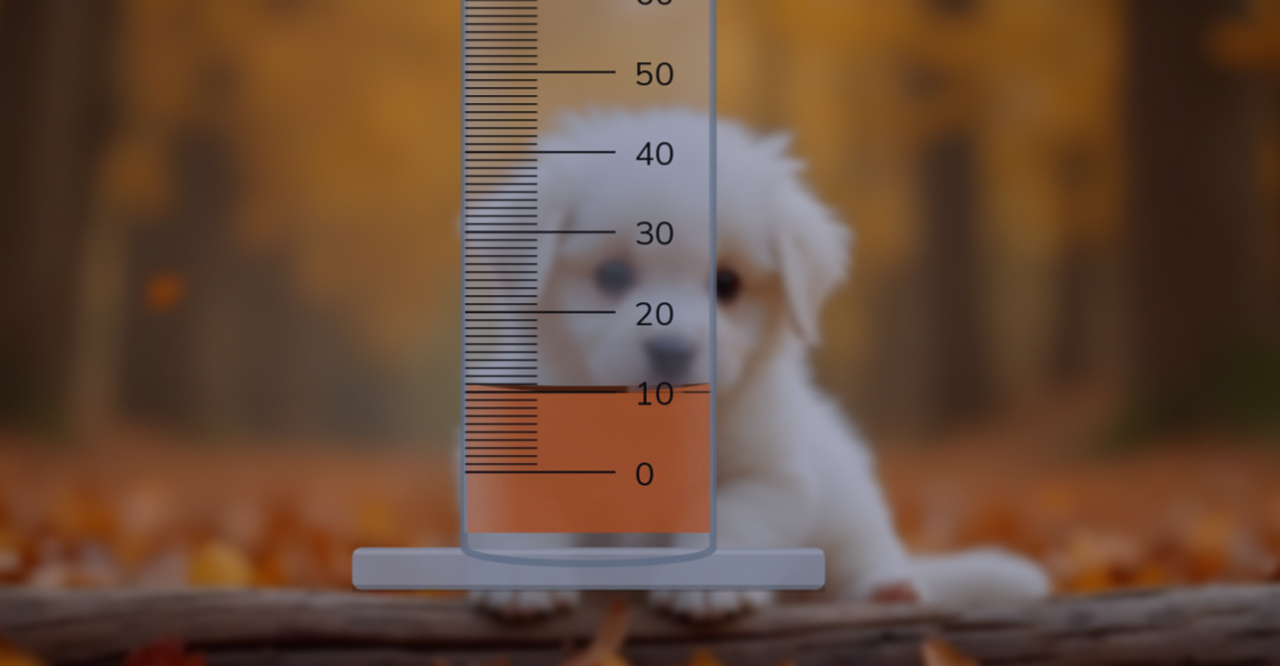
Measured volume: 10 mL
